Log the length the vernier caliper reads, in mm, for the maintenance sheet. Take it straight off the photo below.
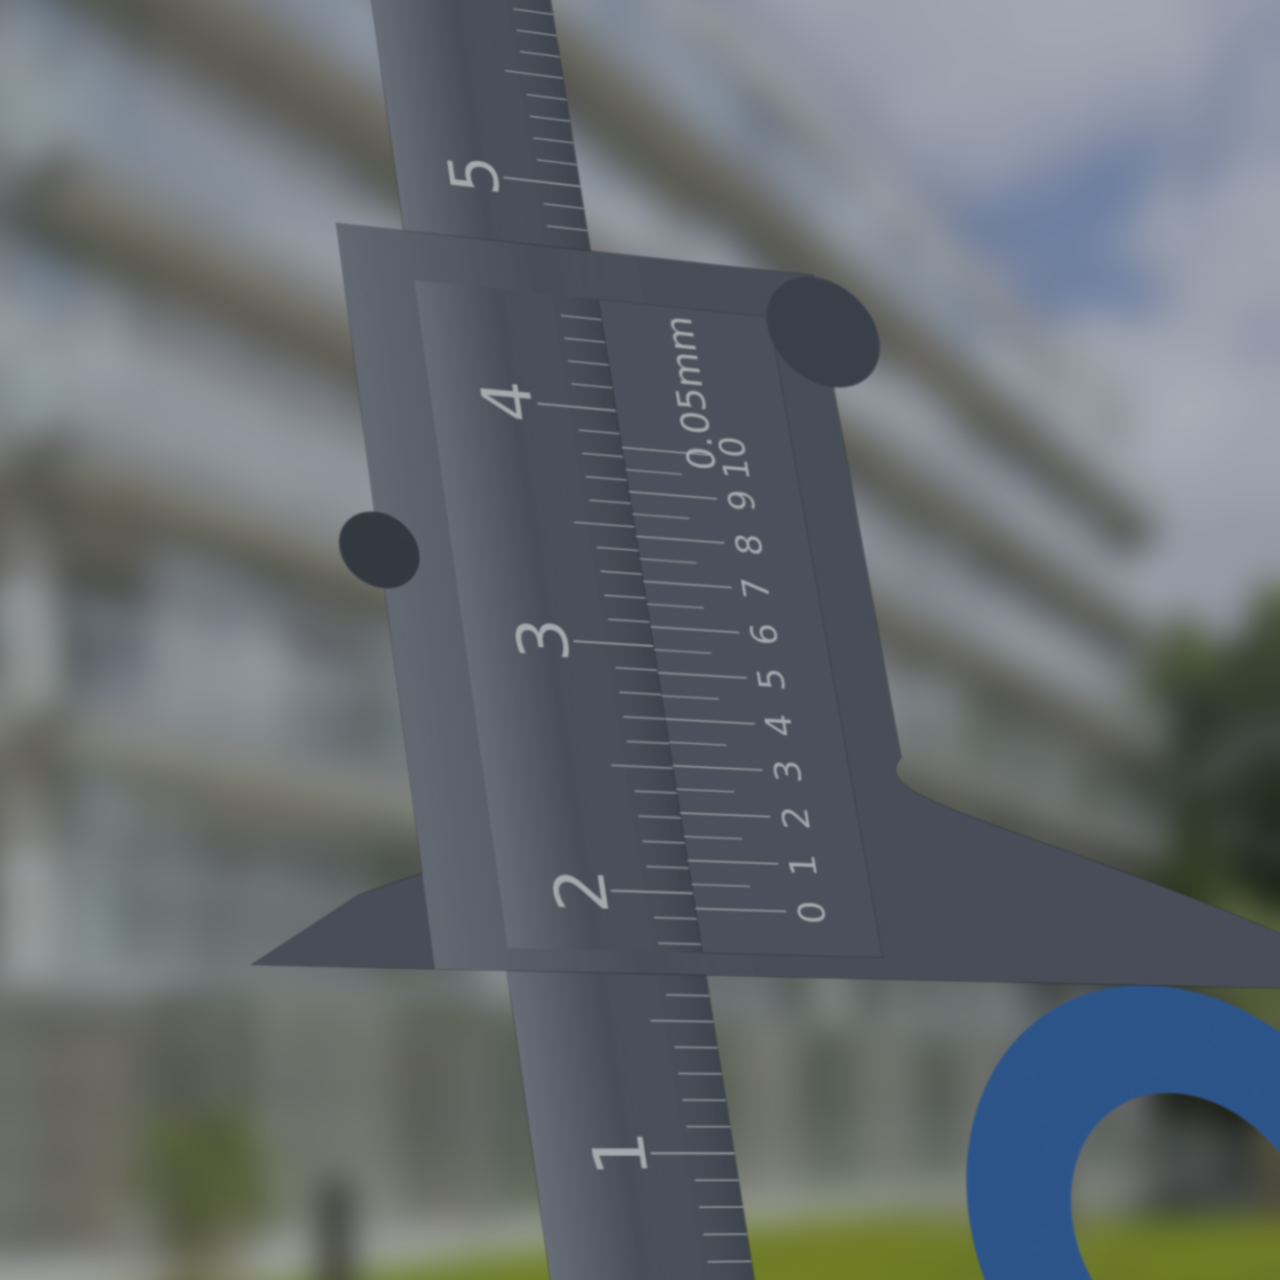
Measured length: 19.4 mm
